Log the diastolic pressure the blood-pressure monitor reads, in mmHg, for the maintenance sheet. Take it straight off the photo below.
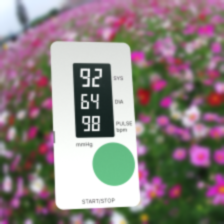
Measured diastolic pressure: 64 mmHg
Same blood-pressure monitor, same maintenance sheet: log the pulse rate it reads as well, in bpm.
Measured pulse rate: 98 bpm
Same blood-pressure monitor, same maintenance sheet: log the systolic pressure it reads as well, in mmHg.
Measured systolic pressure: 92 mmHg
